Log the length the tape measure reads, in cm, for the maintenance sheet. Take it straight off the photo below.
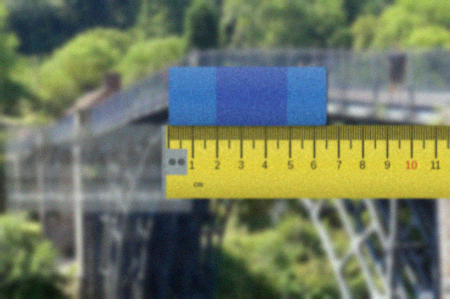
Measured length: 6.5 cm
